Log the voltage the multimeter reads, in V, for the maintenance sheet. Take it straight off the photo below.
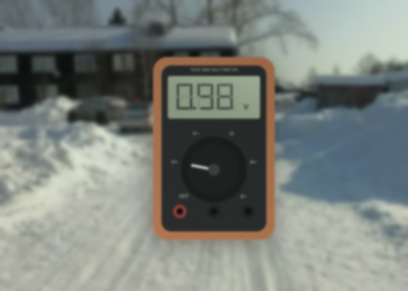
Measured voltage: 0.98 V
